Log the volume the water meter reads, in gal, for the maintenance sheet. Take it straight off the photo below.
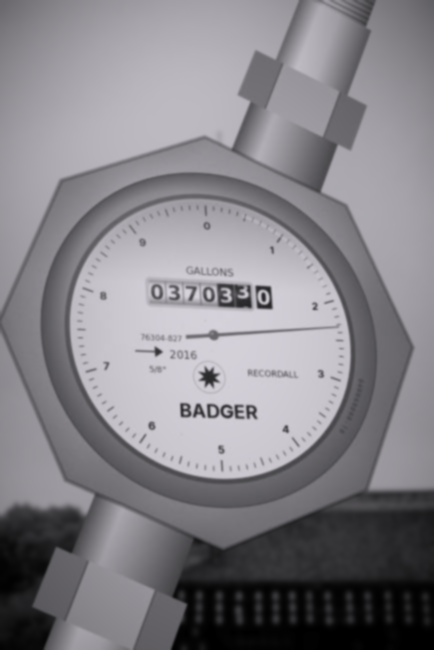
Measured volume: 370332.3 gal
